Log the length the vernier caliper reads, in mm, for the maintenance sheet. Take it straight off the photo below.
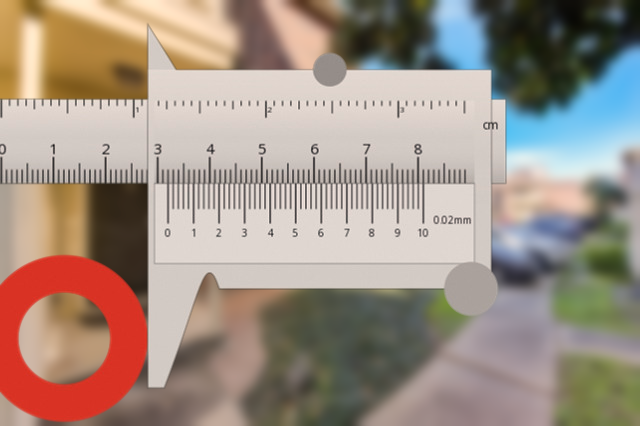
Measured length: 32.0 mm
